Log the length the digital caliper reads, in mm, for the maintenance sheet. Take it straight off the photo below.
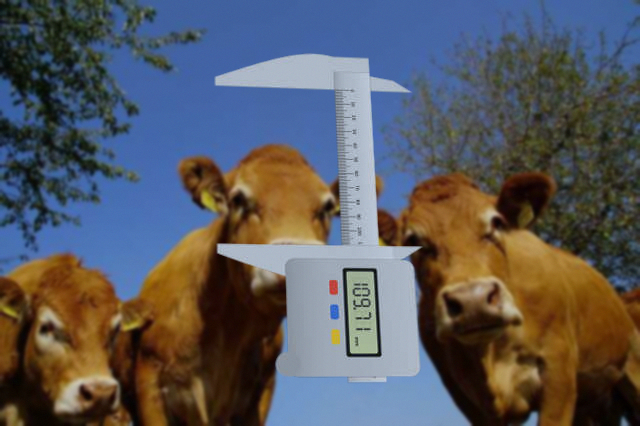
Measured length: 109.71 mm
